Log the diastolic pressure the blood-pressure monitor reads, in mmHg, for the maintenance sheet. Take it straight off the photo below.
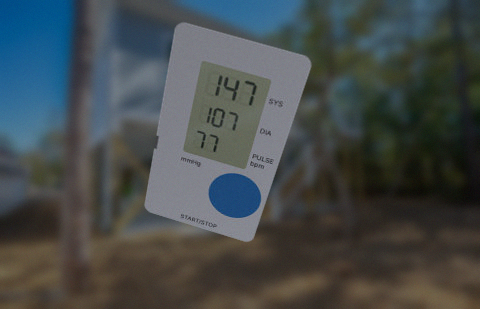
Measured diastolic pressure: 107 mmHg
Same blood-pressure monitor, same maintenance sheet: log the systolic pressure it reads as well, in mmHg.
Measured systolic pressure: 147 mmHg
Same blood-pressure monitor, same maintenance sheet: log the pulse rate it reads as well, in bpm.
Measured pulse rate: 77 bpm
